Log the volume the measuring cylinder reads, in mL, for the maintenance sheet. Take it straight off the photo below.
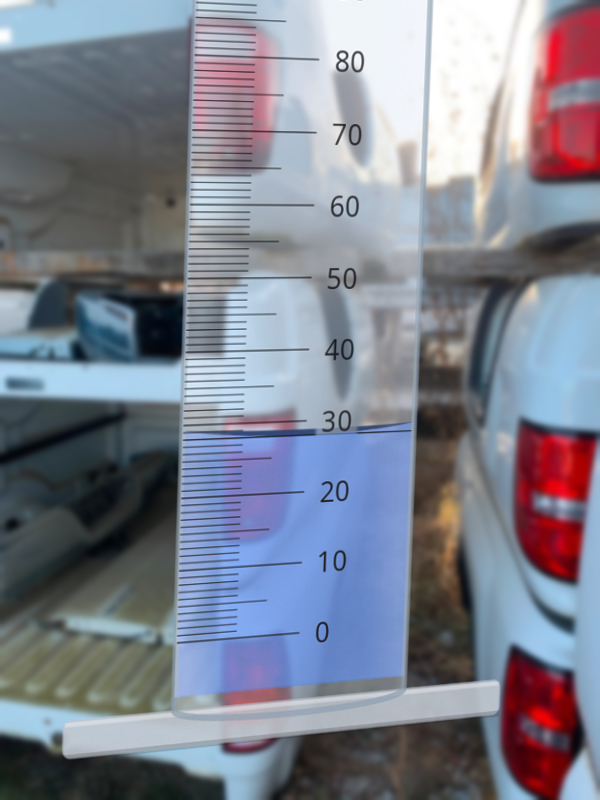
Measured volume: 28 mL
